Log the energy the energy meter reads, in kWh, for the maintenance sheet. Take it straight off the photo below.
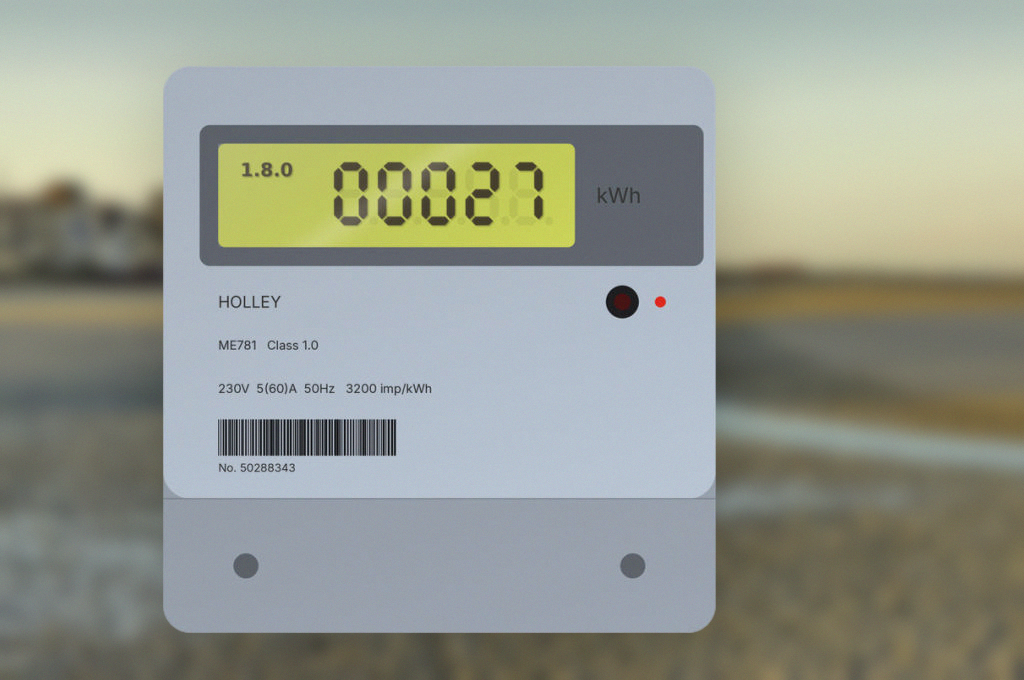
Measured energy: 27 kWh
